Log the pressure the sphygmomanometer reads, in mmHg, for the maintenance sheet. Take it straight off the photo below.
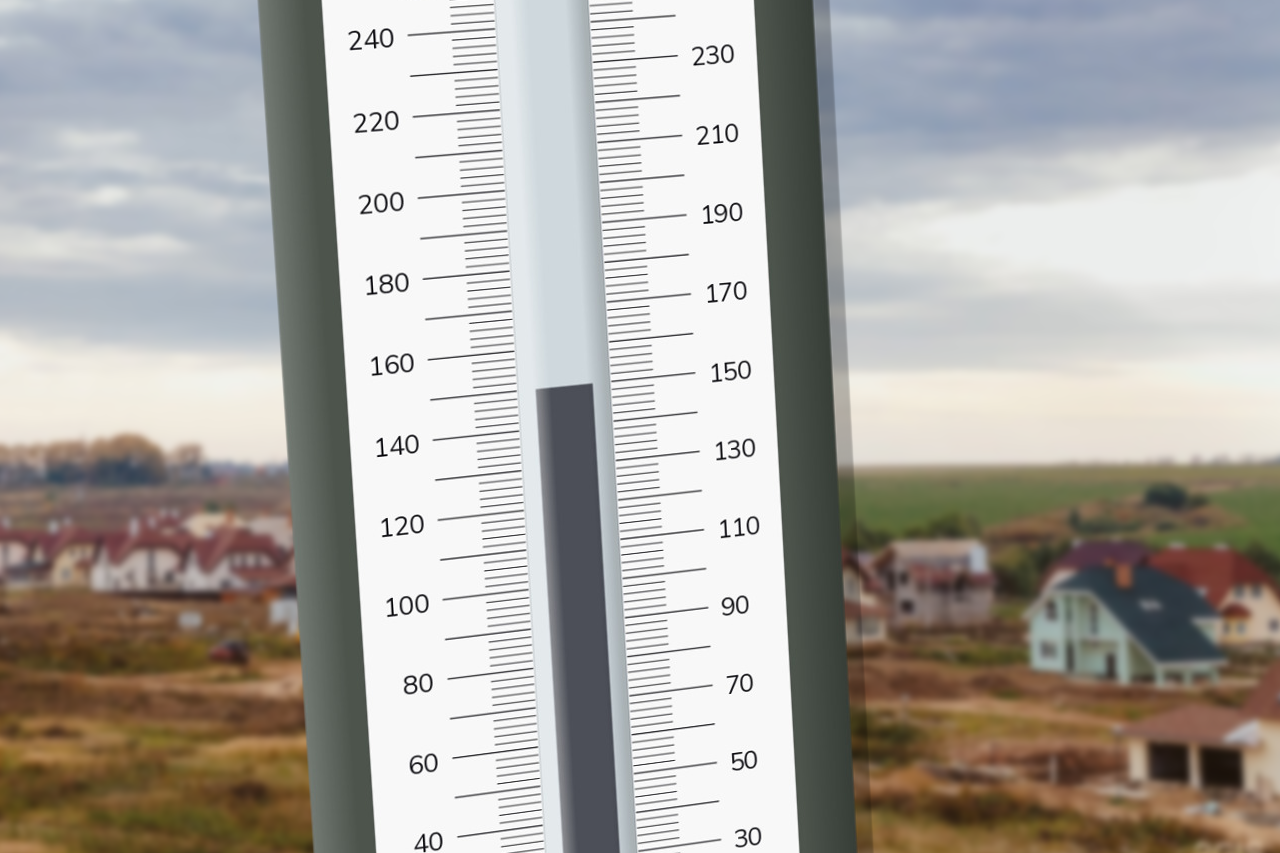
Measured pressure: 150 mmHg
